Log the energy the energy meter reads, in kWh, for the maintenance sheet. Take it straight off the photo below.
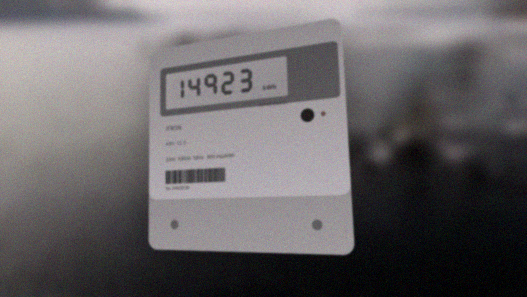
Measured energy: 14923 kWh
